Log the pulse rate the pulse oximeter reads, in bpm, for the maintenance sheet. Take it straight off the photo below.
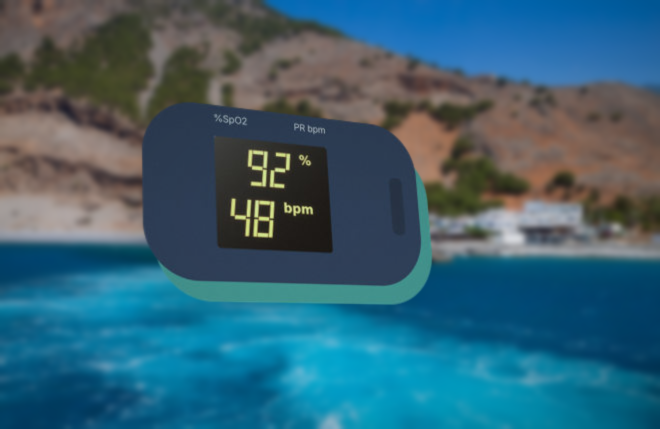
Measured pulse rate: 48 bpm
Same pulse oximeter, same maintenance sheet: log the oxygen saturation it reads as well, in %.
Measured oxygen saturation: 92 %
